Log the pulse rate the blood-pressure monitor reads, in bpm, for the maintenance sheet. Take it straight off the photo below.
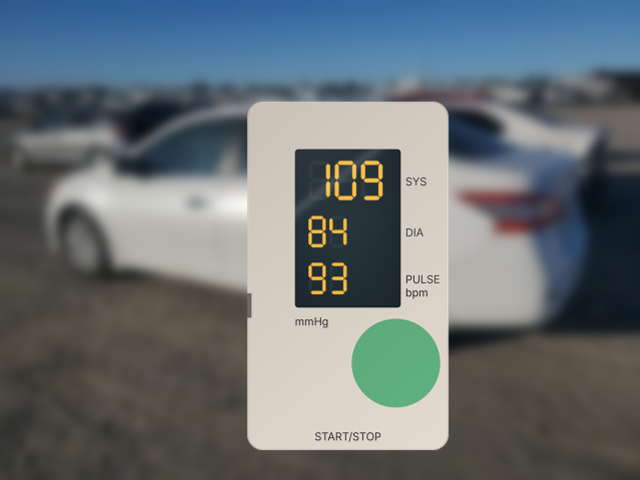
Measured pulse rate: 93 bpm
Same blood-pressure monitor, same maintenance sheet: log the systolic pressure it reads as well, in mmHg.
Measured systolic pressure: 109 mmHg
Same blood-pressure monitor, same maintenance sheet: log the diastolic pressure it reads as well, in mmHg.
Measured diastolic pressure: 84 mmHg
